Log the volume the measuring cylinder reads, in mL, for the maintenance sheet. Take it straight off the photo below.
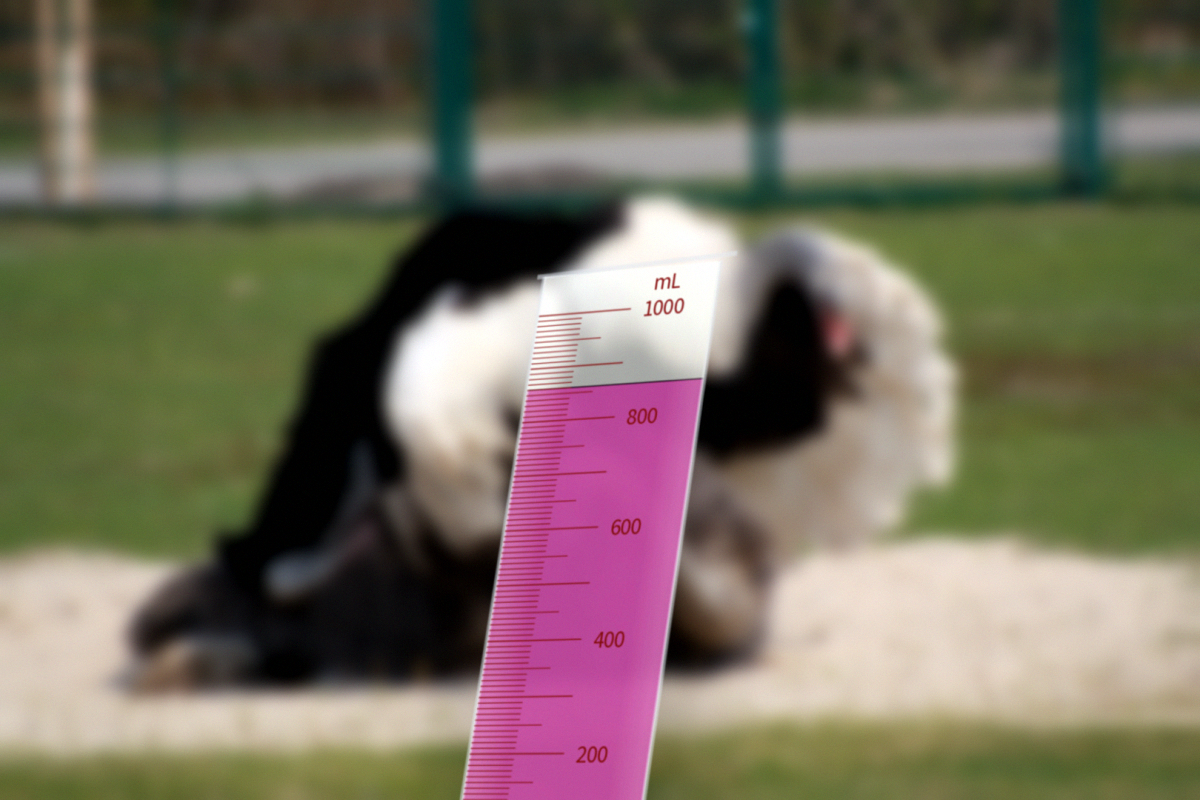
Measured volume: 860 mL
